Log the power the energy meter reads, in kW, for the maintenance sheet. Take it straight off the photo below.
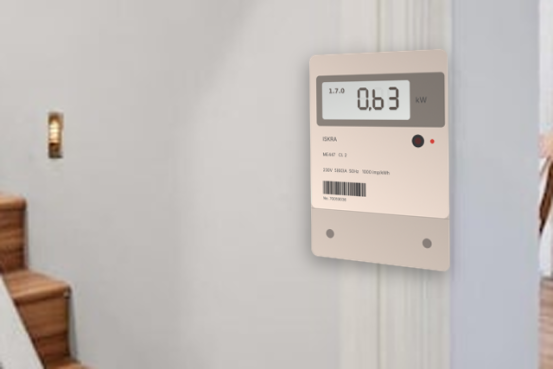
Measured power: 0.63 kW
